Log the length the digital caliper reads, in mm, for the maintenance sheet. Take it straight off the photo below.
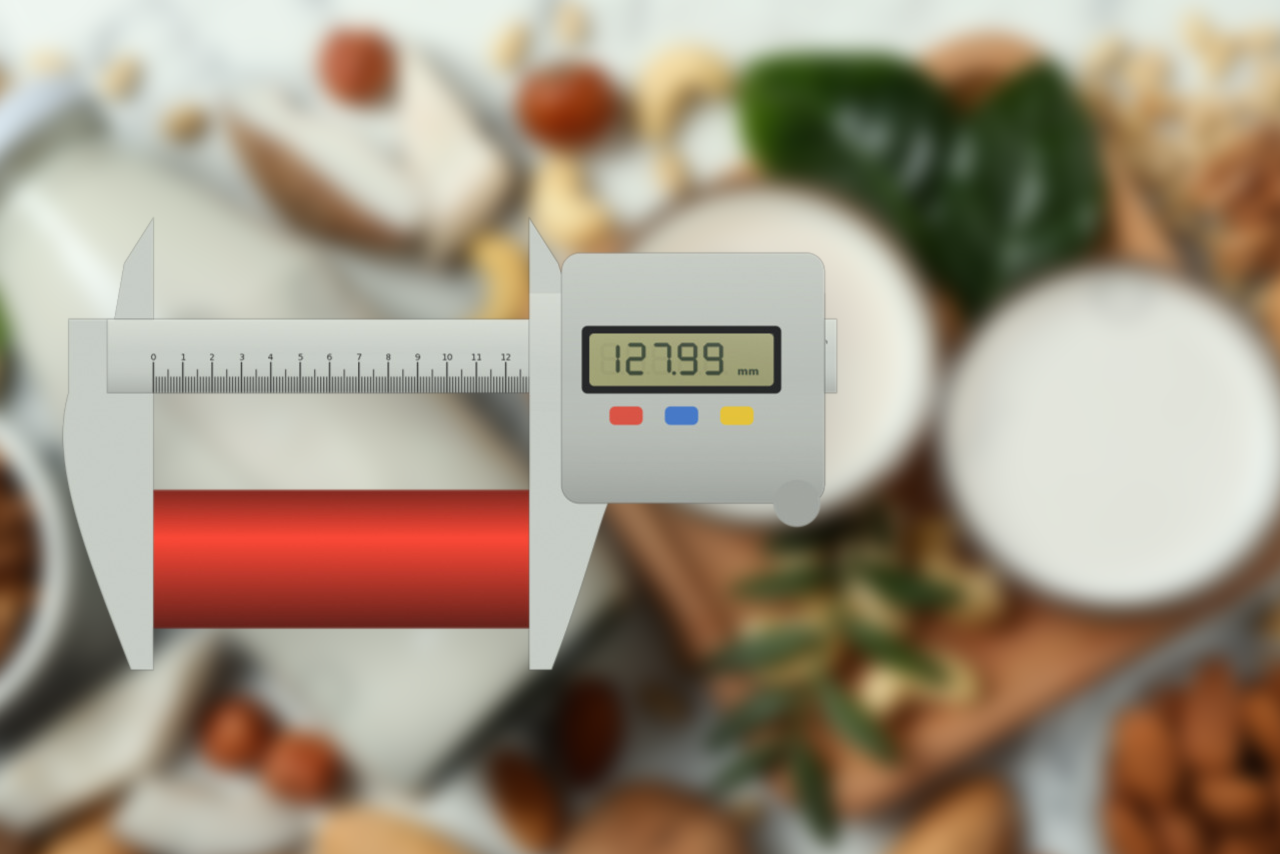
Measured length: 127.99 mm
